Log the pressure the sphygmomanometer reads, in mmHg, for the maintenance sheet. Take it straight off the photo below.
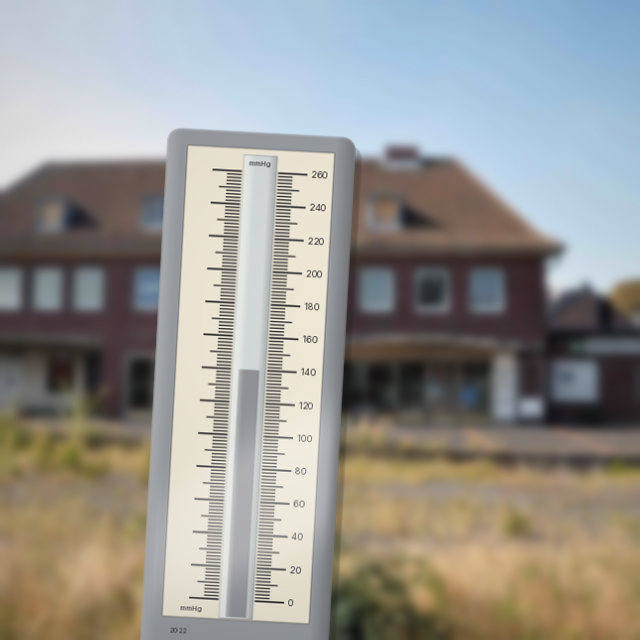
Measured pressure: 140 mmHg
